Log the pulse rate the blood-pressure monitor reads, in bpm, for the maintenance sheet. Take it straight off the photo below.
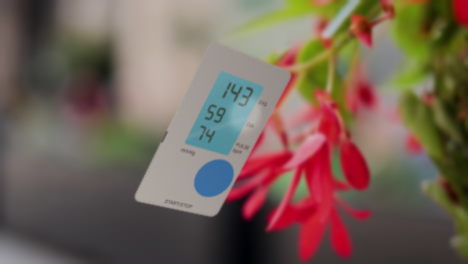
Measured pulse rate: 74 bpm
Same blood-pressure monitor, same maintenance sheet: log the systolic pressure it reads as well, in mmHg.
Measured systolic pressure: 143 mmHg
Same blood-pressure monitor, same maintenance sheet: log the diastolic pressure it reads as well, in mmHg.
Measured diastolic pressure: 59 mmHg
